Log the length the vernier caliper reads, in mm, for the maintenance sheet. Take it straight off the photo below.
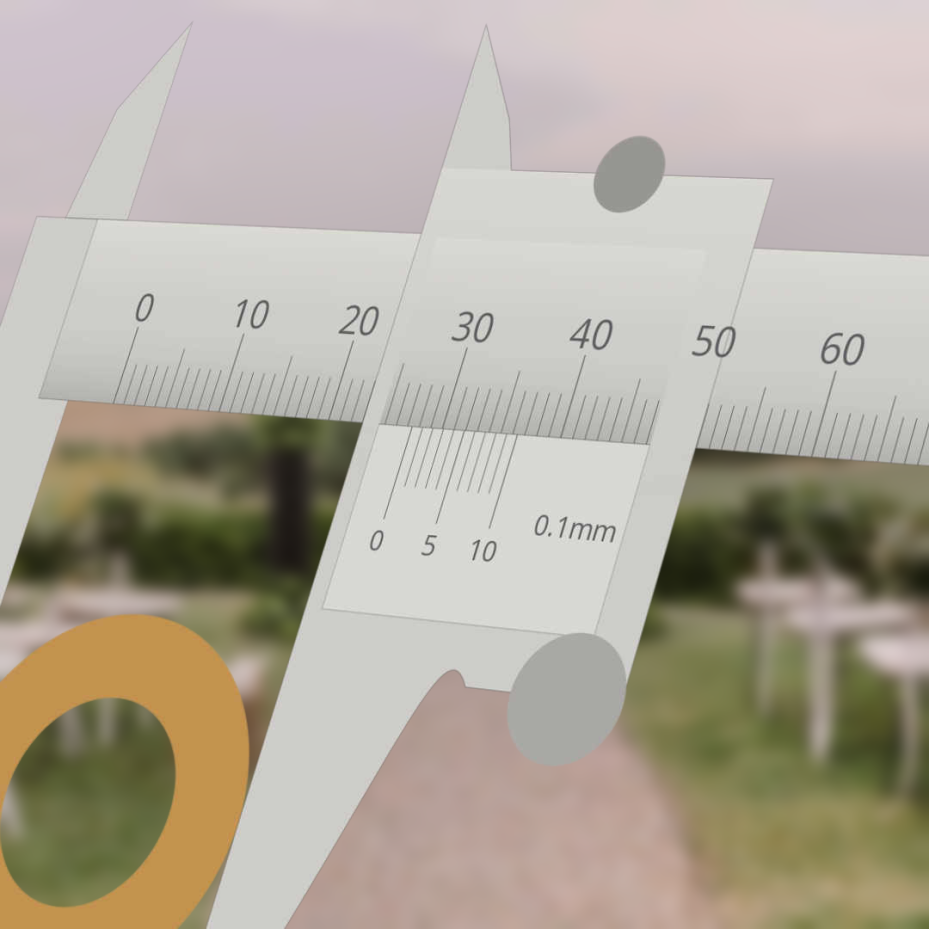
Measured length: 27.4 mm
